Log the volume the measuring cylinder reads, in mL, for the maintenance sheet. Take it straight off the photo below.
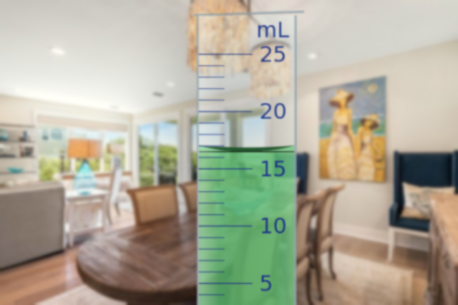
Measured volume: 16.5 mL
